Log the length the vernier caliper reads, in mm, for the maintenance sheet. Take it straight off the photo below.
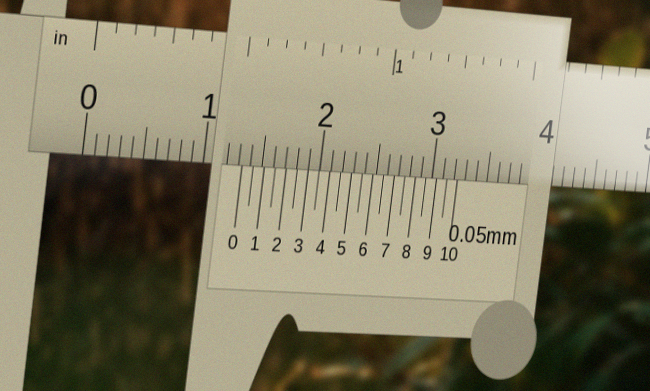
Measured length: 13.3 mm
